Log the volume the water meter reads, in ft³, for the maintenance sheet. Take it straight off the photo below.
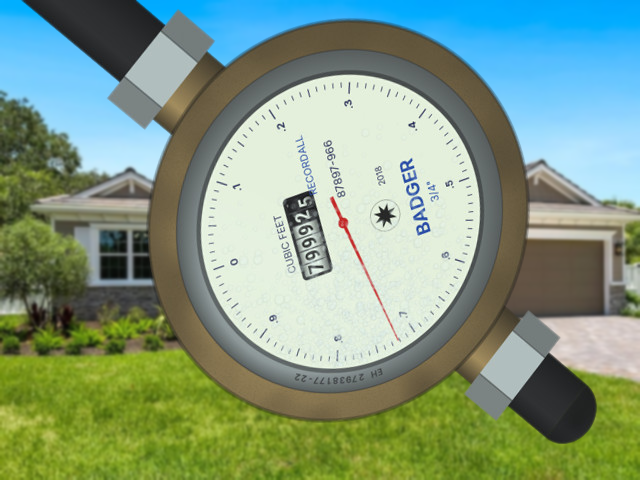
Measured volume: 799924.72 ft³
